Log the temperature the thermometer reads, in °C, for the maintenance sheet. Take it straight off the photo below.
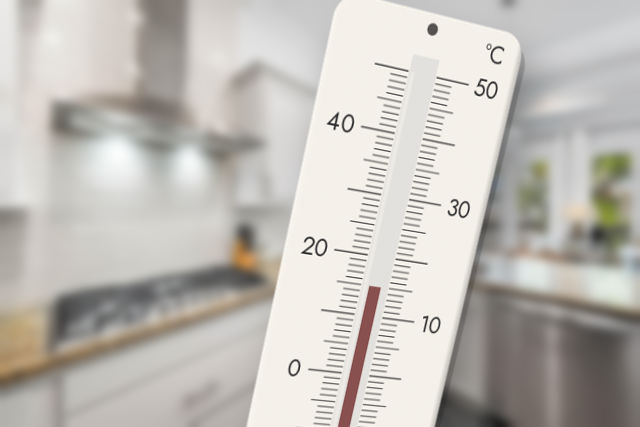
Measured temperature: 15 °C
